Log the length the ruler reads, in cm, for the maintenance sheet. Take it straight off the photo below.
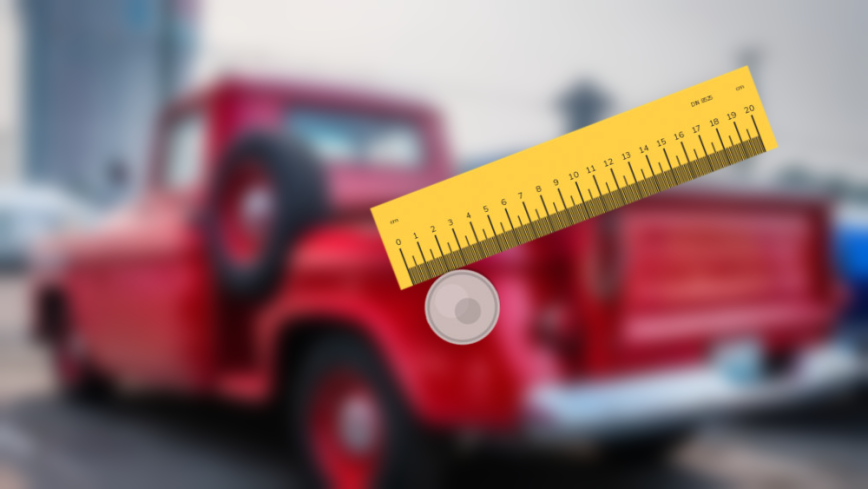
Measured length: 4 cm
